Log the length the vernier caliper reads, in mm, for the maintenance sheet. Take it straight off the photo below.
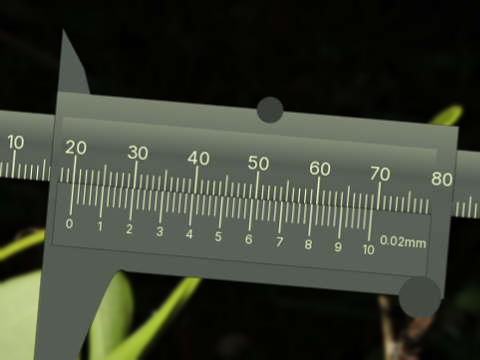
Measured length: 20.0 mm
